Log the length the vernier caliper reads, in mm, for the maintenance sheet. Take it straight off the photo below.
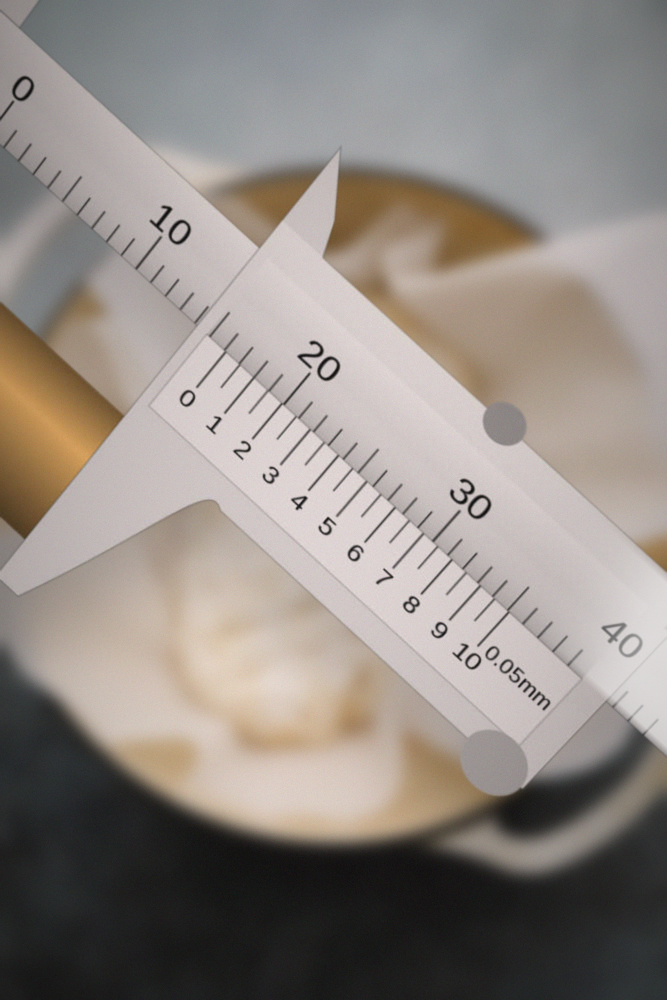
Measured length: 16.1 mm
